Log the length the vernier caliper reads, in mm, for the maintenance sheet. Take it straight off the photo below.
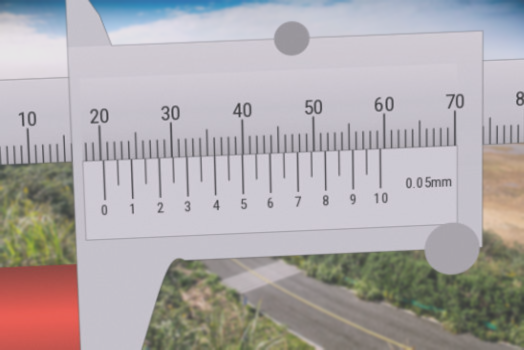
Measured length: 20.4 mm
